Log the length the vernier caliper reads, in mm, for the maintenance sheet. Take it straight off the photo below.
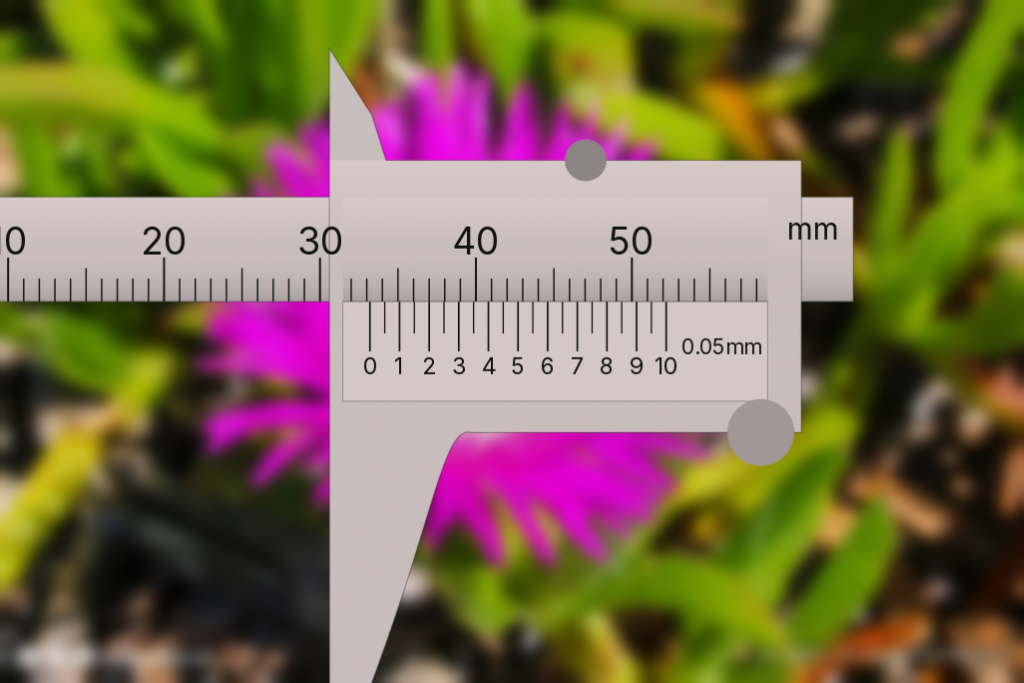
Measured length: 33.2 mm
